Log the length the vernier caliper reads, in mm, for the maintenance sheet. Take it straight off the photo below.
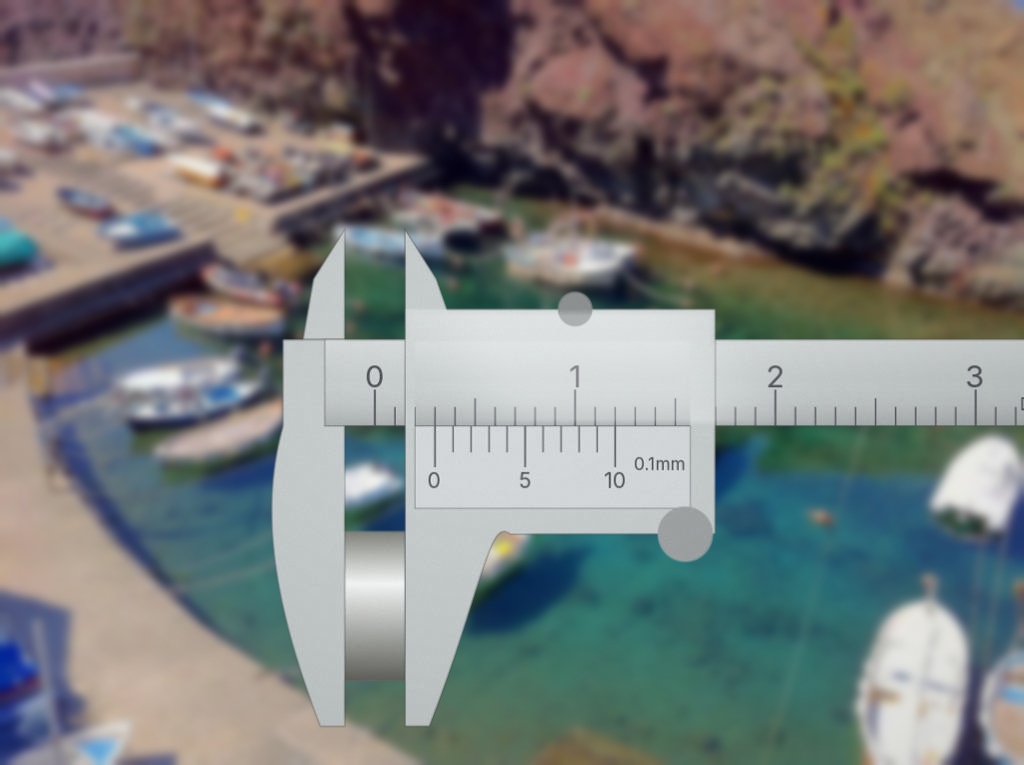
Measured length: 3.0 mm
